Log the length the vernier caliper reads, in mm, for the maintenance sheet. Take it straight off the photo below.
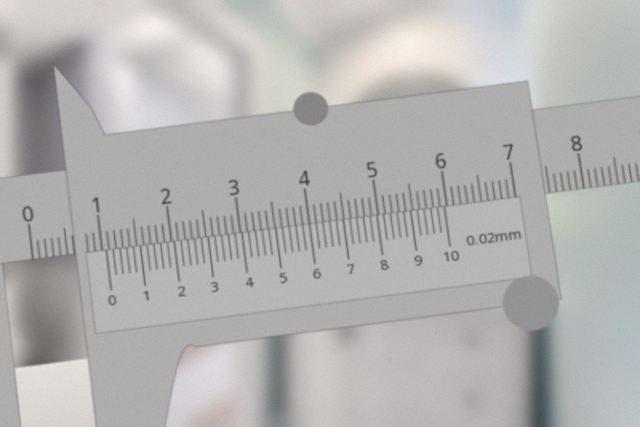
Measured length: 10.6 mm
